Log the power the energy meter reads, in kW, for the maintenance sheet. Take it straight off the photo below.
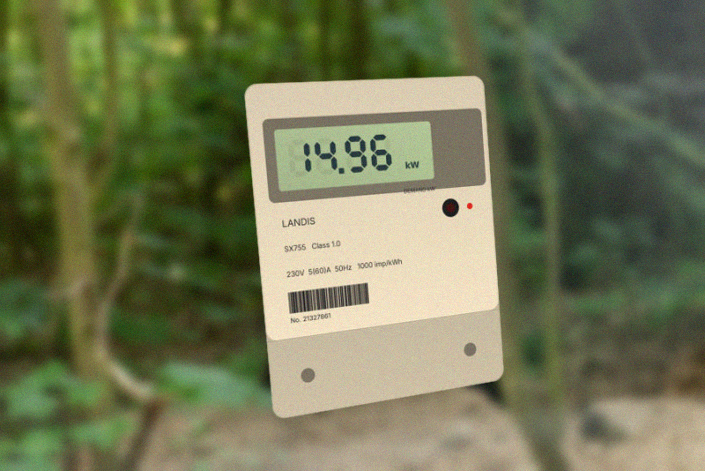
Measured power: 14.96 kW
